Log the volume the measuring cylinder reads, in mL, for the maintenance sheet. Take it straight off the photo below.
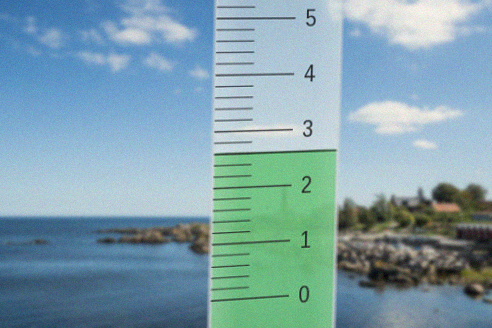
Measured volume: 2.6 mL
